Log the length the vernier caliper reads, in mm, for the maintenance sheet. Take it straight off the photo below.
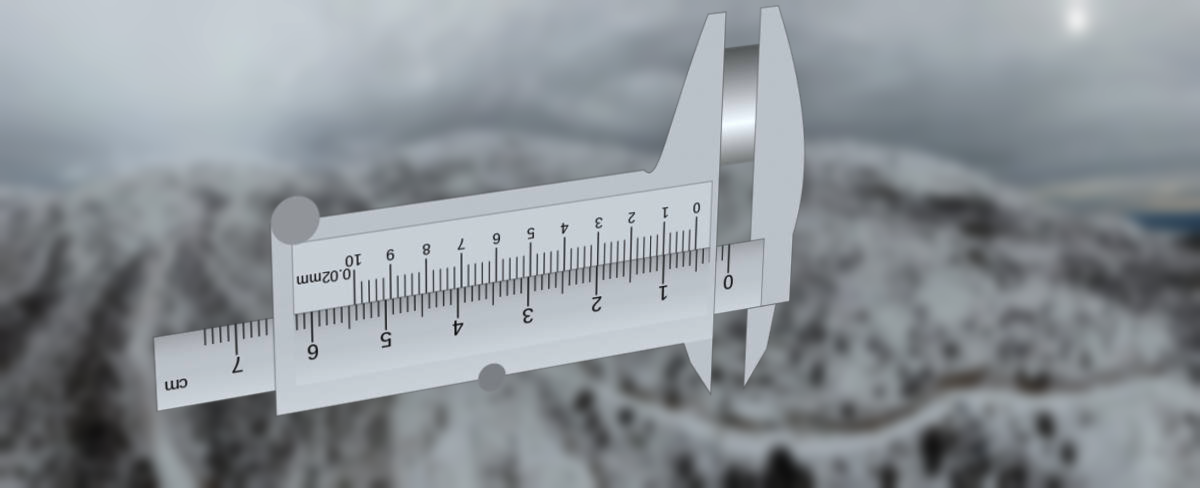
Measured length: 5.2 mm
